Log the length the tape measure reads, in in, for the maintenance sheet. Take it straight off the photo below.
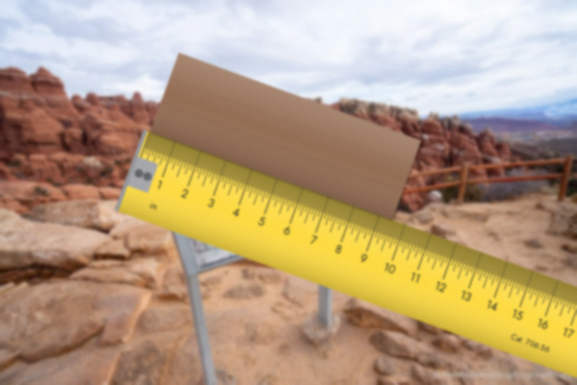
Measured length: 9.5 in
